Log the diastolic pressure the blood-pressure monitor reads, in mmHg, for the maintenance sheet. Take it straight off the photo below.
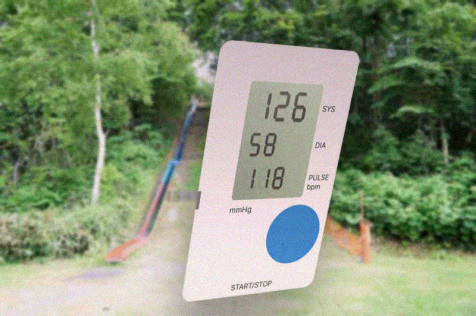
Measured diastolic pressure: 58 mmHg
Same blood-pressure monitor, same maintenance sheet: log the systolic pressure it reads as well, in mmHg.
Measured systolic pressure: 126 mmHg
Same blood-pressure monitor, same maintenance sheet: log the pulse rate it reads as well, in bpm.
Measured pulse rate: 118 bpm
